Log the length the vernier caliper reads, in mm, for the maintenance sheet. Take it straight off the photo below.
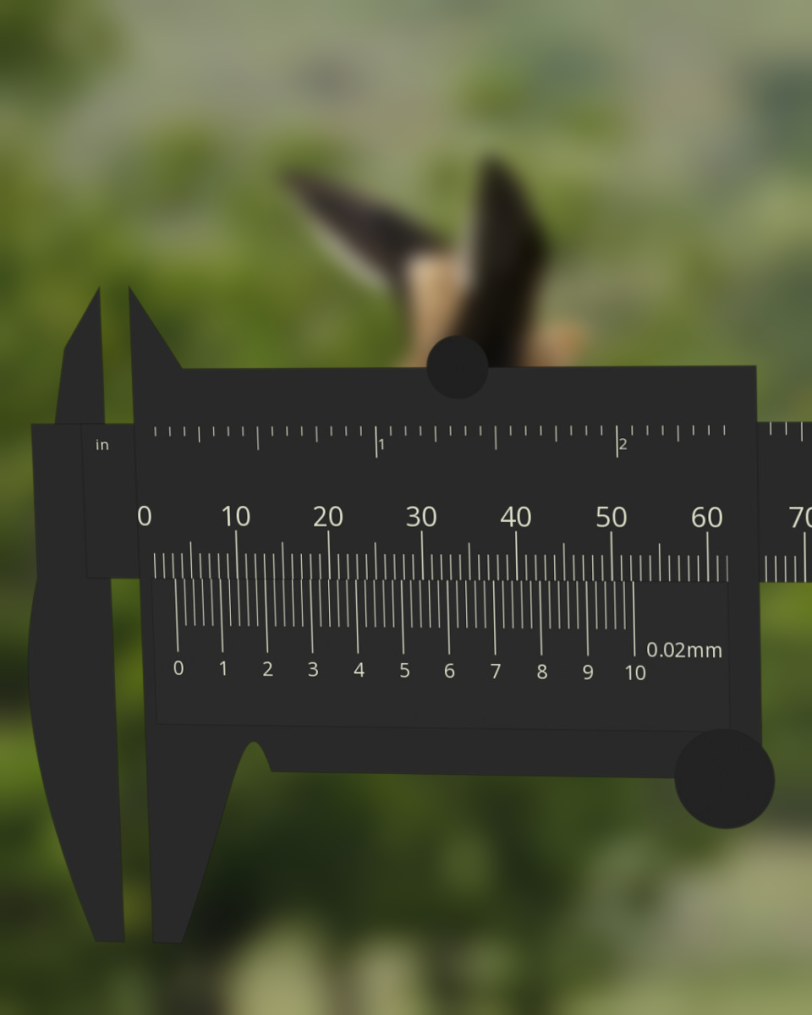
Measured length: 3.2 mm
